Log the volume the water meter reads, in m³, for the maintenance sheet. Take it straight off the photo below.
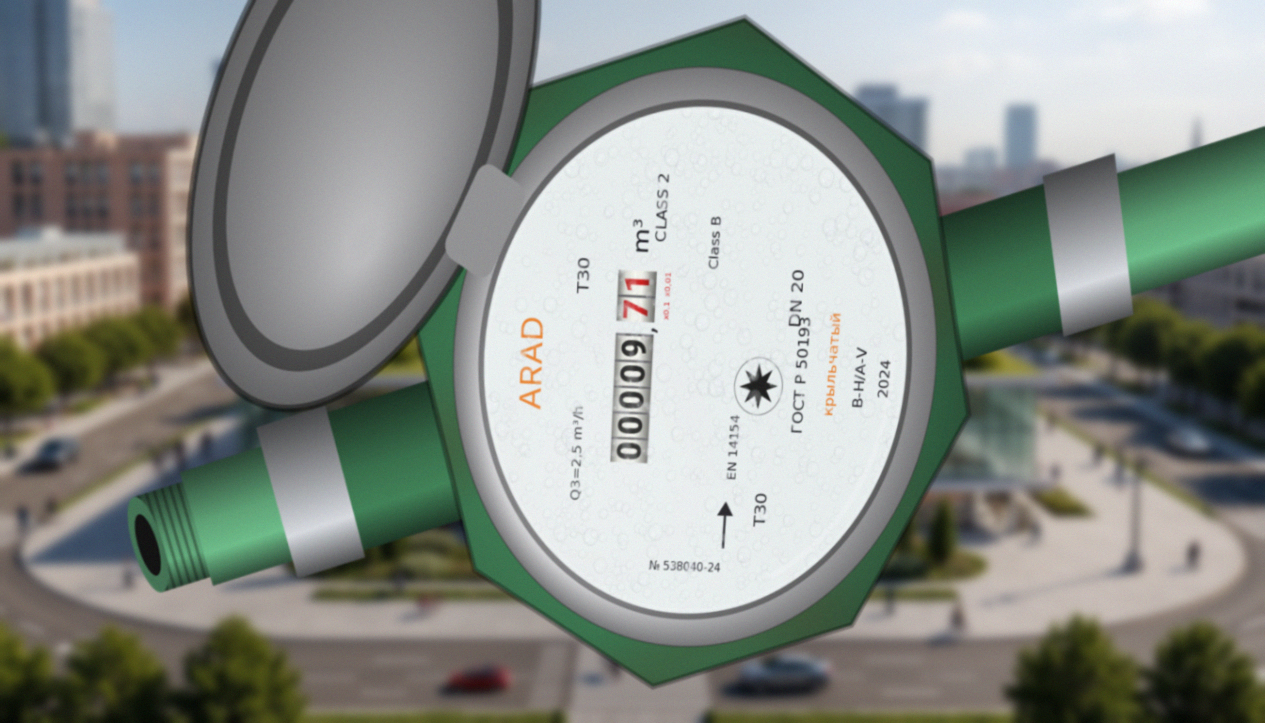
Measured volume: 9.71 m³
